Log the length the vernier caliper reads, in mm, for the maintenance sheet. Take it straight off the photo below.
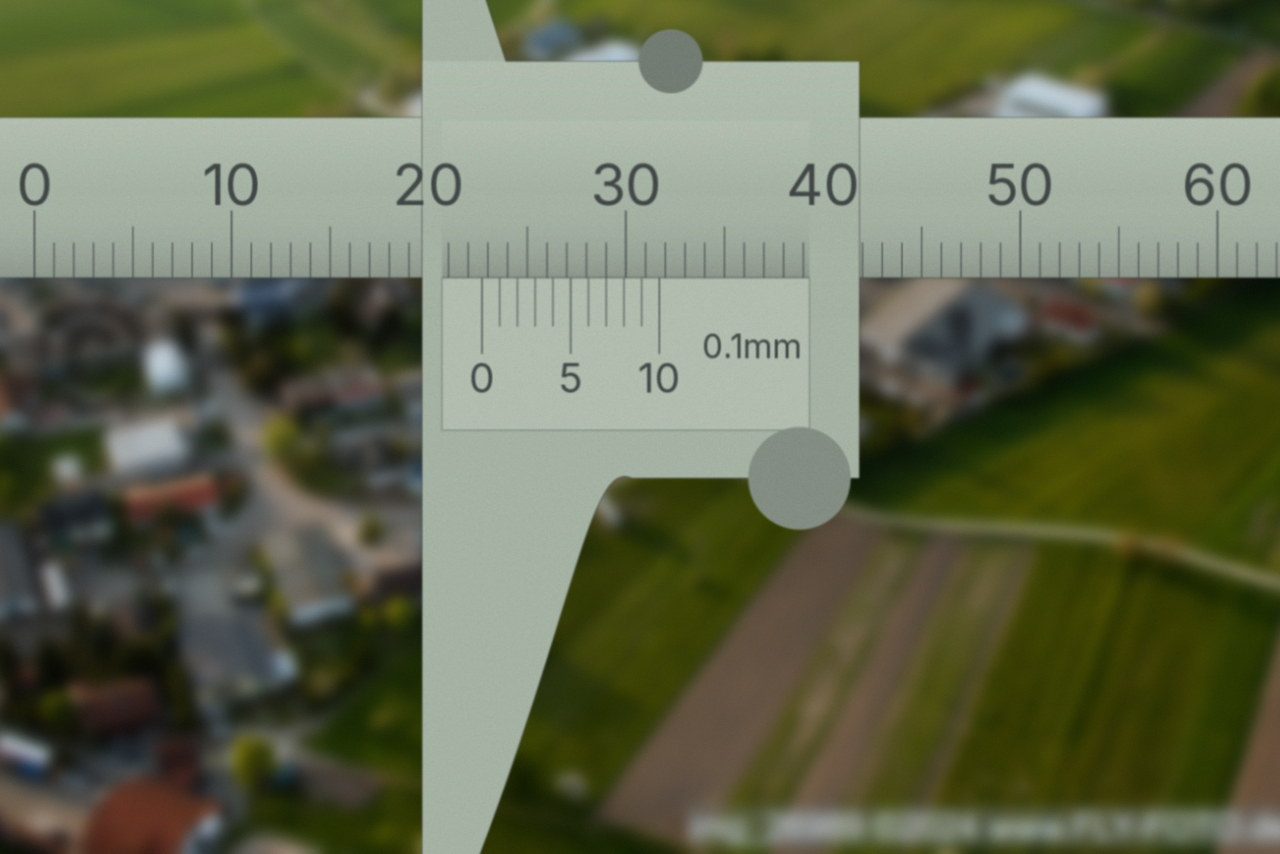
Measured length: 22.7 mm
